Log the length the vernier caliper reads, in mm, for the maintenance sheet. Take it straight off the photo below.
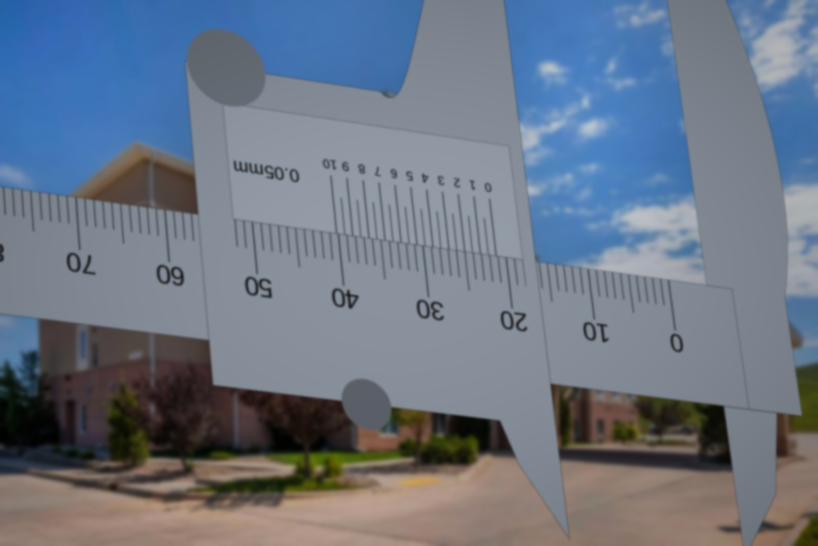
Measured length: 21.2 mm
